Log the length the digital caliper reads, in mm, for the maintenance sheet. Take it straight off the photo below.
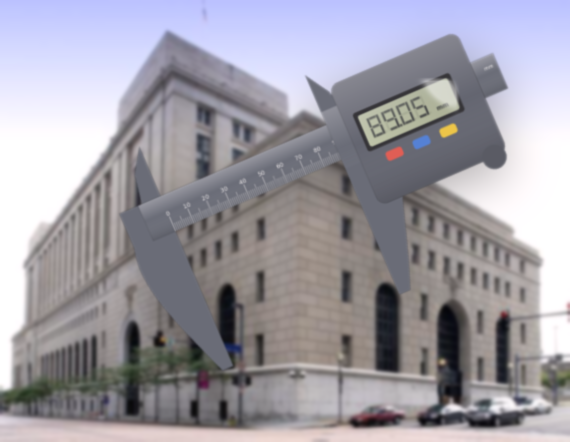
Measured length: 89.05 mm
